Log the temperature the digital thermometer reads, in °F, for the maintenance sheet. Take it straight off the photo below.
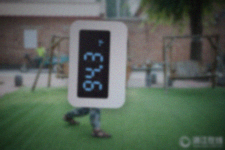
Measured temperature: 94.3 °F
